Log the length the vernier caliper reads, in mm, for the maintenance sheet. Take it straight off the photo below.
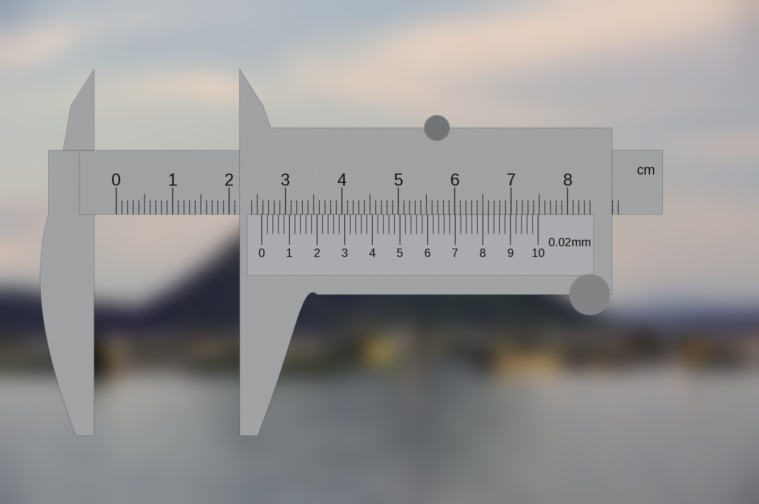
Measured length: 25.8 mm
